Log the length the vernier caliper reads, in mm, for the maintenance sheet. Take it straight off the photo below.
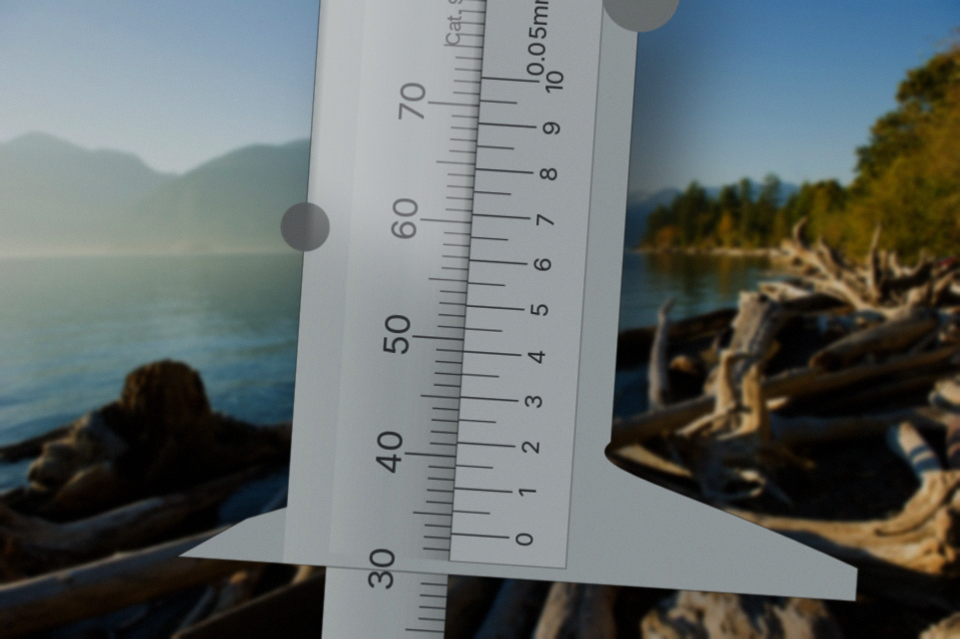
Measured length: 33.4 mm
